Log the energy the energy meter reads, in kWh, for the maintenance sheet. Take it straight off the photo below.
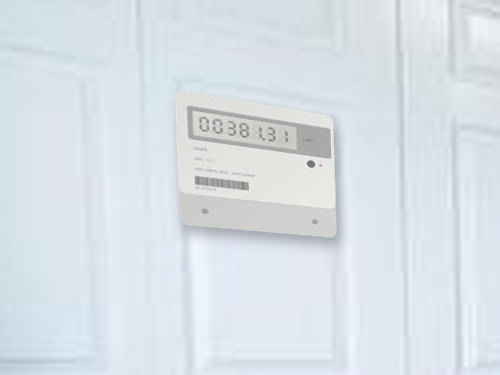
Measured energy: 381.31 kWh
